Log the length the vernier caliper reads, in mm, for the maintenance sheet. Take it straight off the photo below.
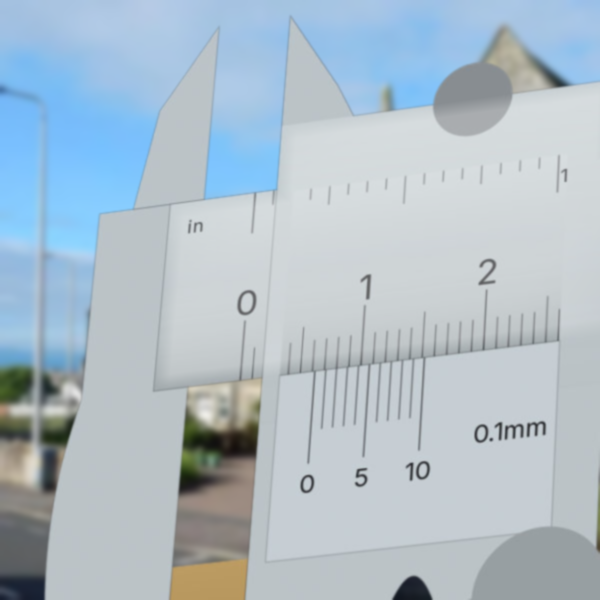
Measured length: 6.2 mm
